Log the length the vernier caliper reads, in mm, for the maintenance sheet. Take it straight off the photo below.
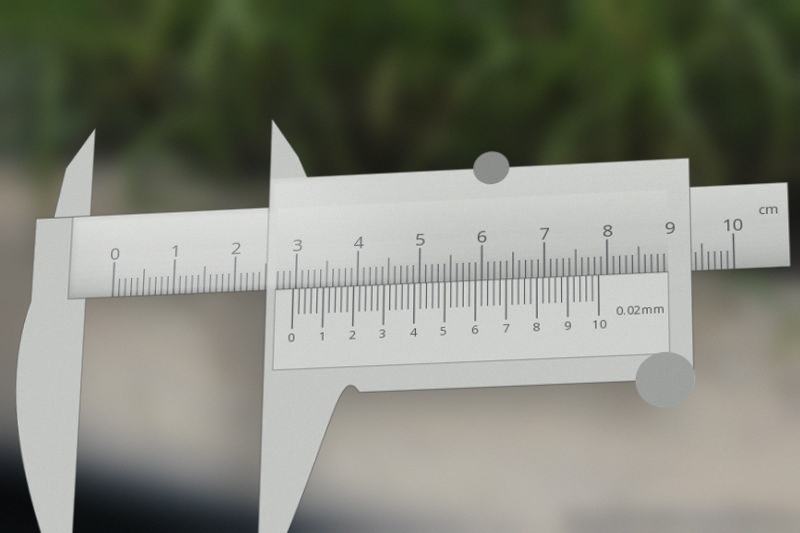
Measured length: 29.6 mm
